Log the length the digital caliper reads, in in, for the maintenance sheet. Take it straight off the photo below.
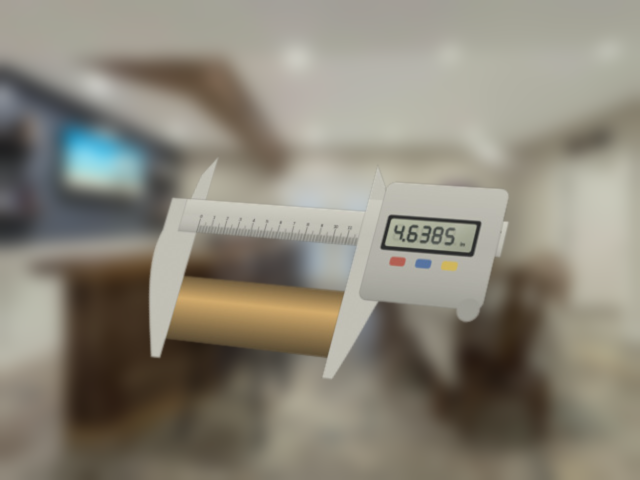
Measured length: 4.6385 in
